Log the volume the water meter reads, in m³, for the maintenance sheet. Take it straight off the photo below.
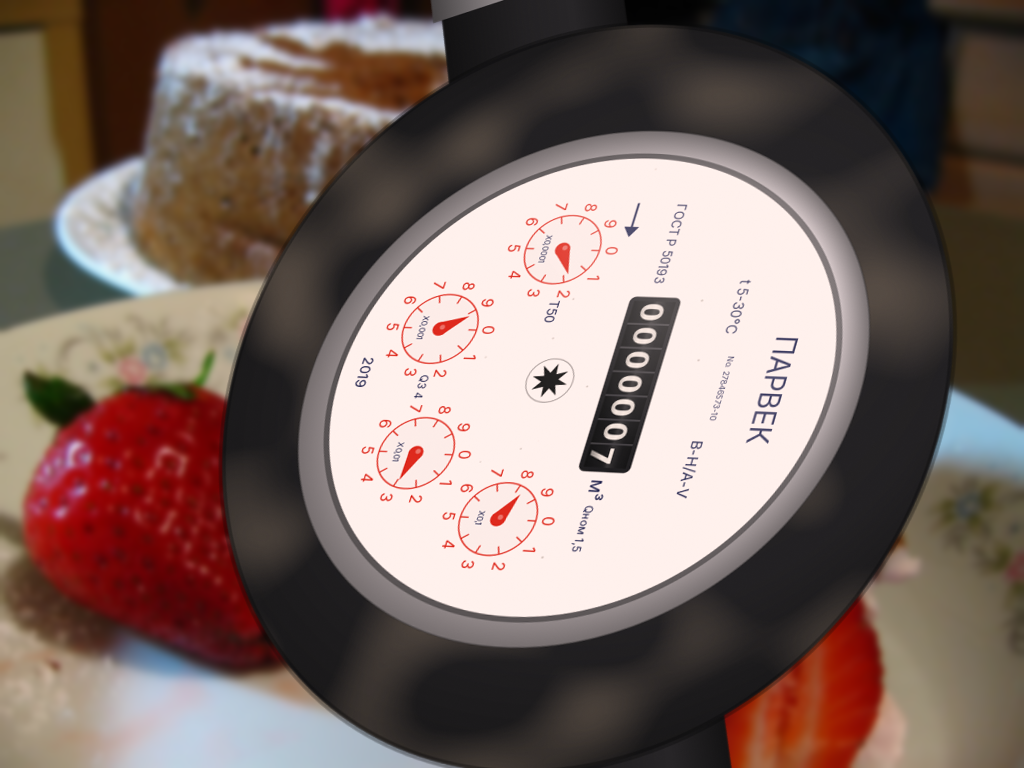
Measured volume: 6.8291 m³
